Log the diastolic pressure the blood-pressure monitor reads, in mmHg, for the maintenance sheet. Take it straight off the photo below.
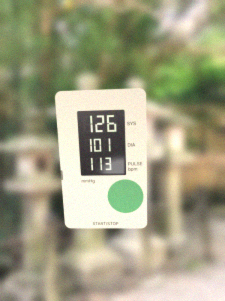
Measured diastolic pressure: 101 mmHg
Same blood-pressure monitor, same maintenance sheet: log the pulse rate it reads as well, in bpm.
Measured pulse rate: 113 bpm
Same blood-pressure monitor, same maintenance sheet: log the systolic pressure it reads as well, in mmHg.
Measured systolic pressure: 126 mmHg
